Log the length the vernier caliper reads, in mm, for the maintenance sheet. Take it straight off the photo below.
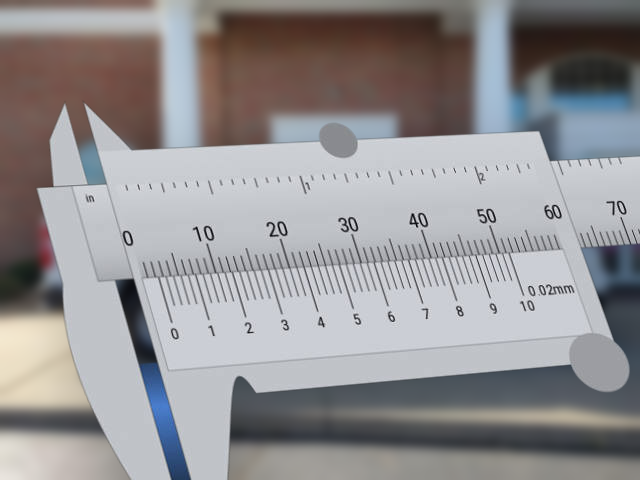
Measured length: 2.4 mm
